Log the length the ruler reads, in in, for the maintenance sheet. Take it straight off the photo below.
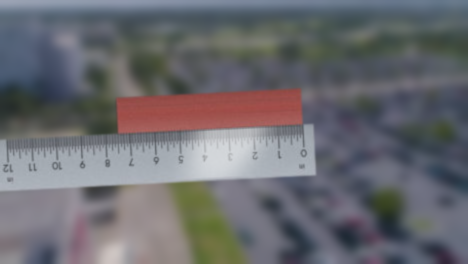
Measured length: 7.5 in
